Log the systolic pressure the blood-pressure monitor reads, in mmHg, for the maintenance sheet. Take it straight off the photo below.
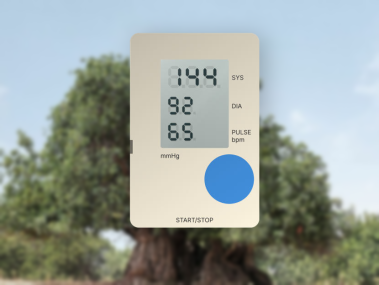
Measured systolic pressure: 144 mmHg
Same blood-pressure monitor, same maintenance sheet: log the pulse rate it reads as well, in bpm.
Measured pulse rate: 65 bpm
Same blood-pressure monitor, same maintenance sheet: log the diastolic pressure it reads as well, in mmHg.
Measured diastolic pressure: 92 mmHg
